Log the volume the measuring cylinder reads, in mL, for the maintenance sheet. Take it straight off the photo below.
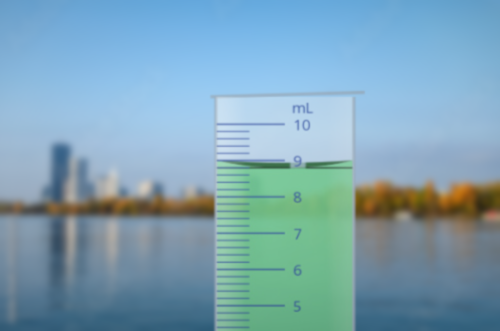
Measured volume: 8.8 mL
